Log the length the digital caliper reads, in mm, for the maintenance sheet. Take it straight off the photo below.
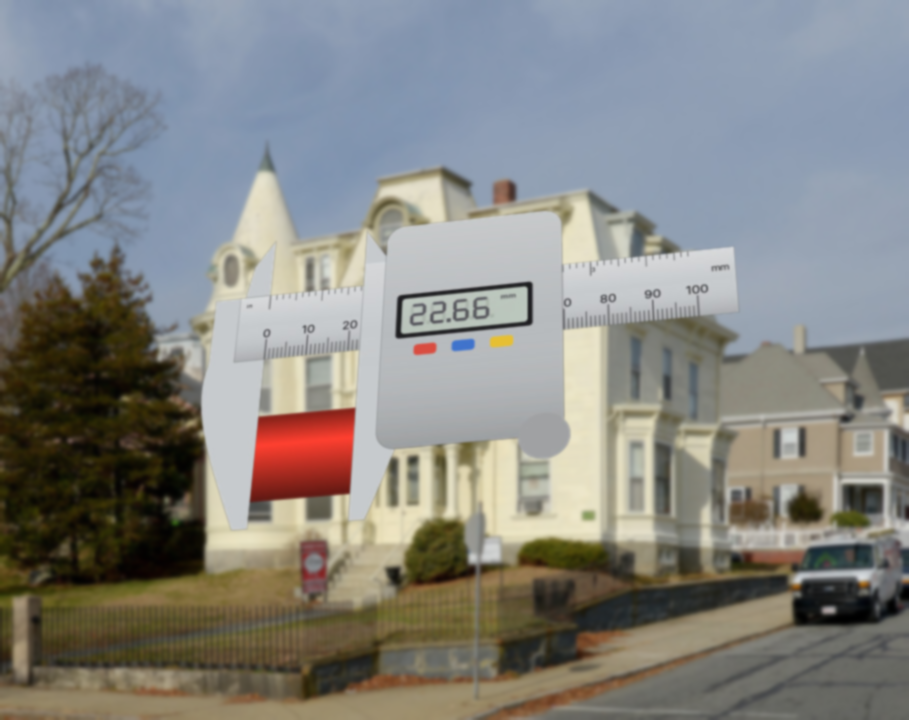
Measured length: 22.66 mm
